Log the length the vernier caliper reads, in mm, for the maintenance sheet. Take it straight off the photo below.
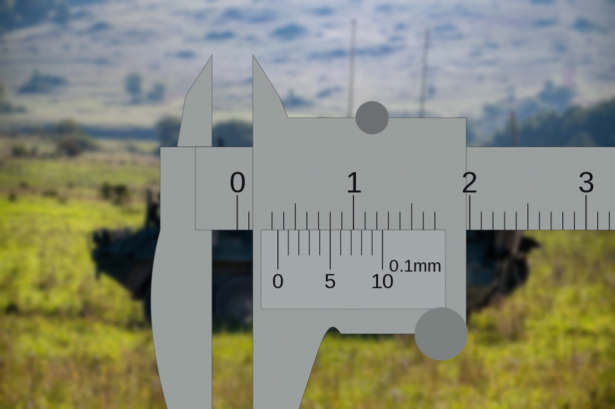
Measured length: 3.5 mm
